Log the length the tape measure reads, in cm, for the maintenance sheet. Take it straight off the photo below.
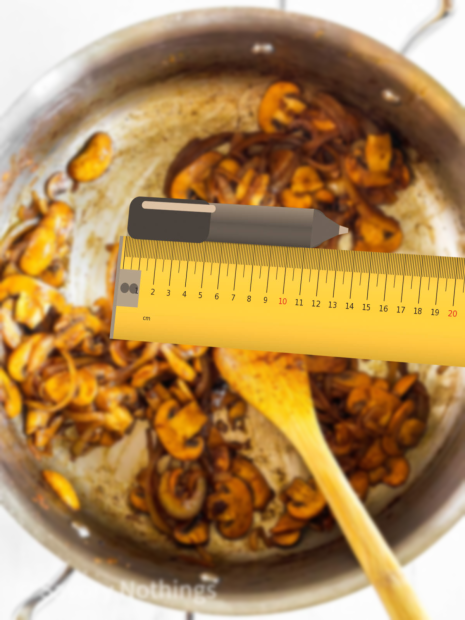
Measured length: 13.5 cm
